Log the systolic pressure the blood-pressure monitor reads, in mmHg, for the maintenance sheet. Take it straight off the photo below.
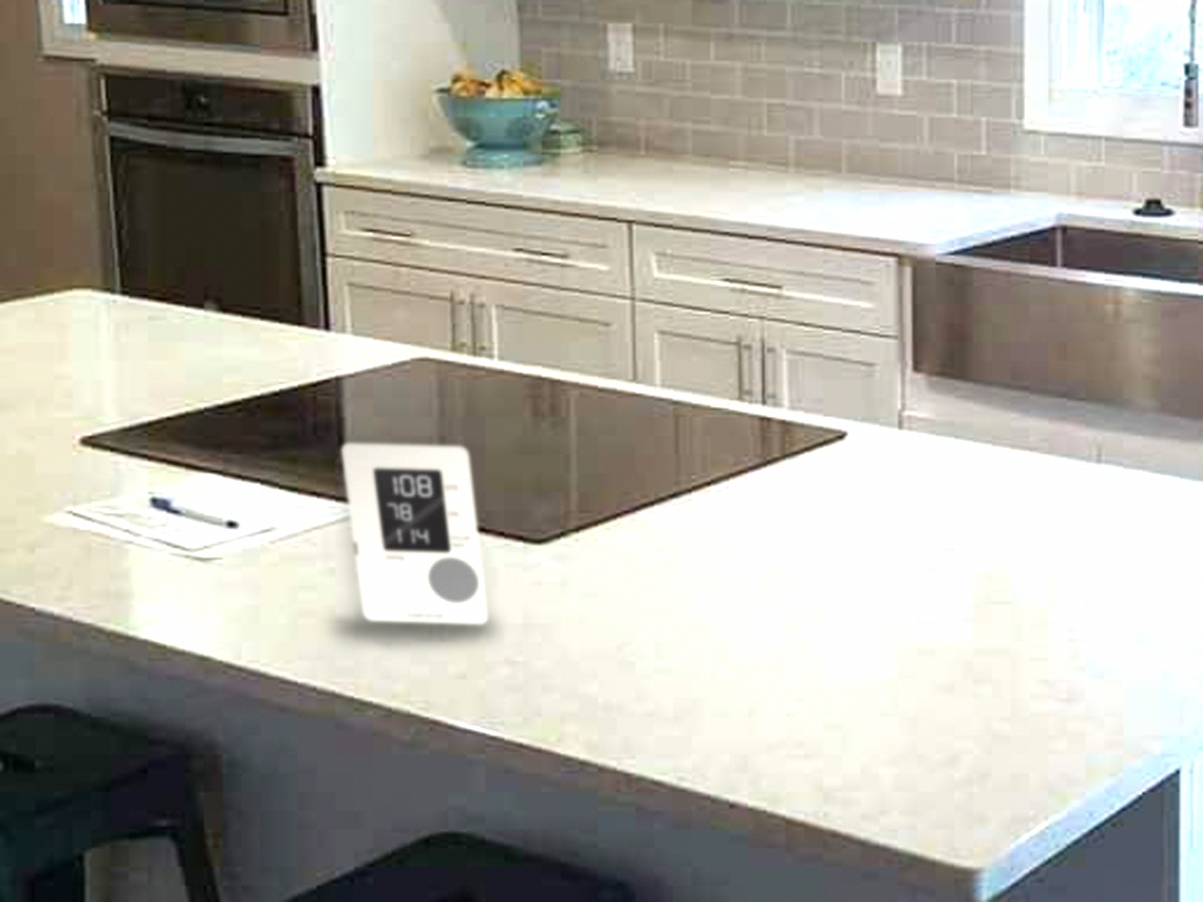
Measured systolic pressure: 108 mmHg
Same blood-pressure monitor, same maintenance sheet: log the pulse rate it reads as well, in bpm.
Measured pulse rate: 114 bpm
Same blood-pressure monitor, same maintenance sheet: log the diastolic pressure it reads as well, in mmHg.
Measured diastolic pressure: 78 mmHg
